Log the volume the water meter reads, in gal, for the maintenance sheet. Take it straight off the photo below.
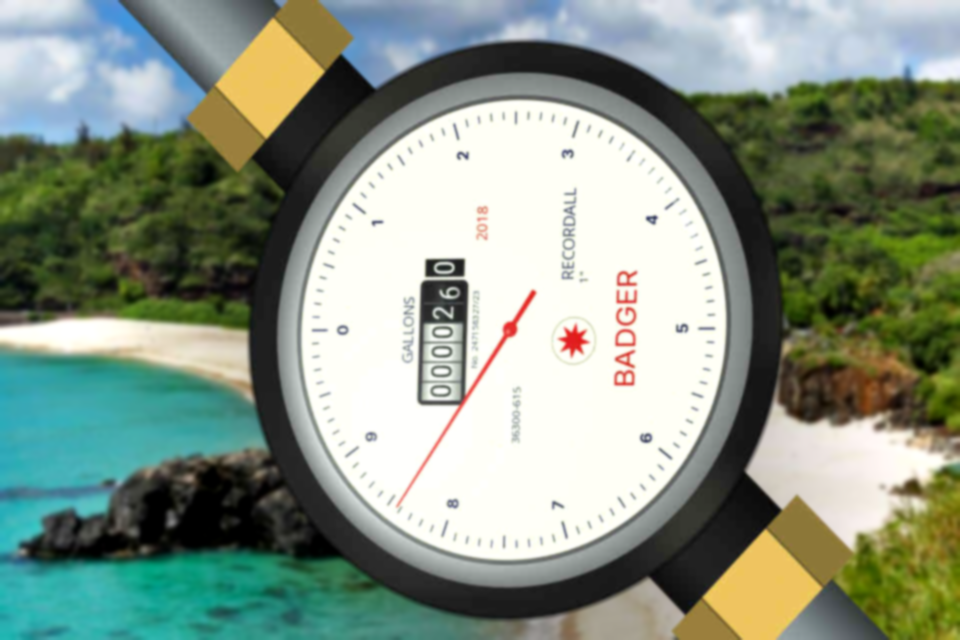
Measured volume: 258.4 gal
